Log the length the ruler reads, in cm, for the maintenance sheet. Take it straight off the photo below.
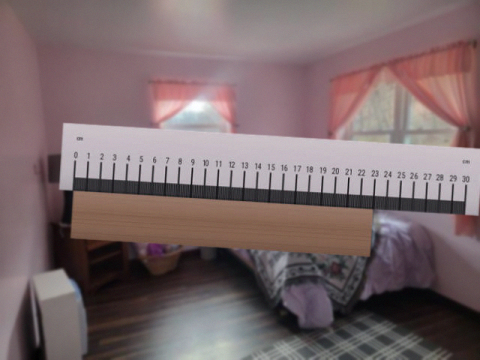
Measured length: 23 cm
